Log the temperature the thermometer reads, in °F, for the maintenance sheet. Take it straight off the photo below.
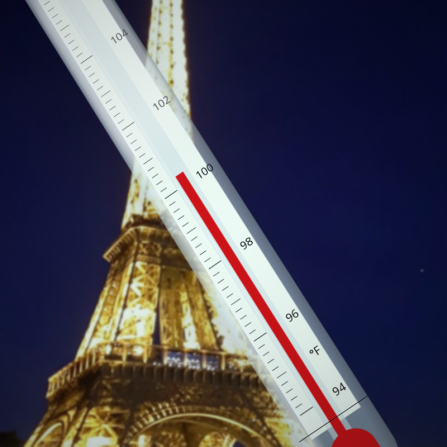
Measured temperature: 100.3 °F
